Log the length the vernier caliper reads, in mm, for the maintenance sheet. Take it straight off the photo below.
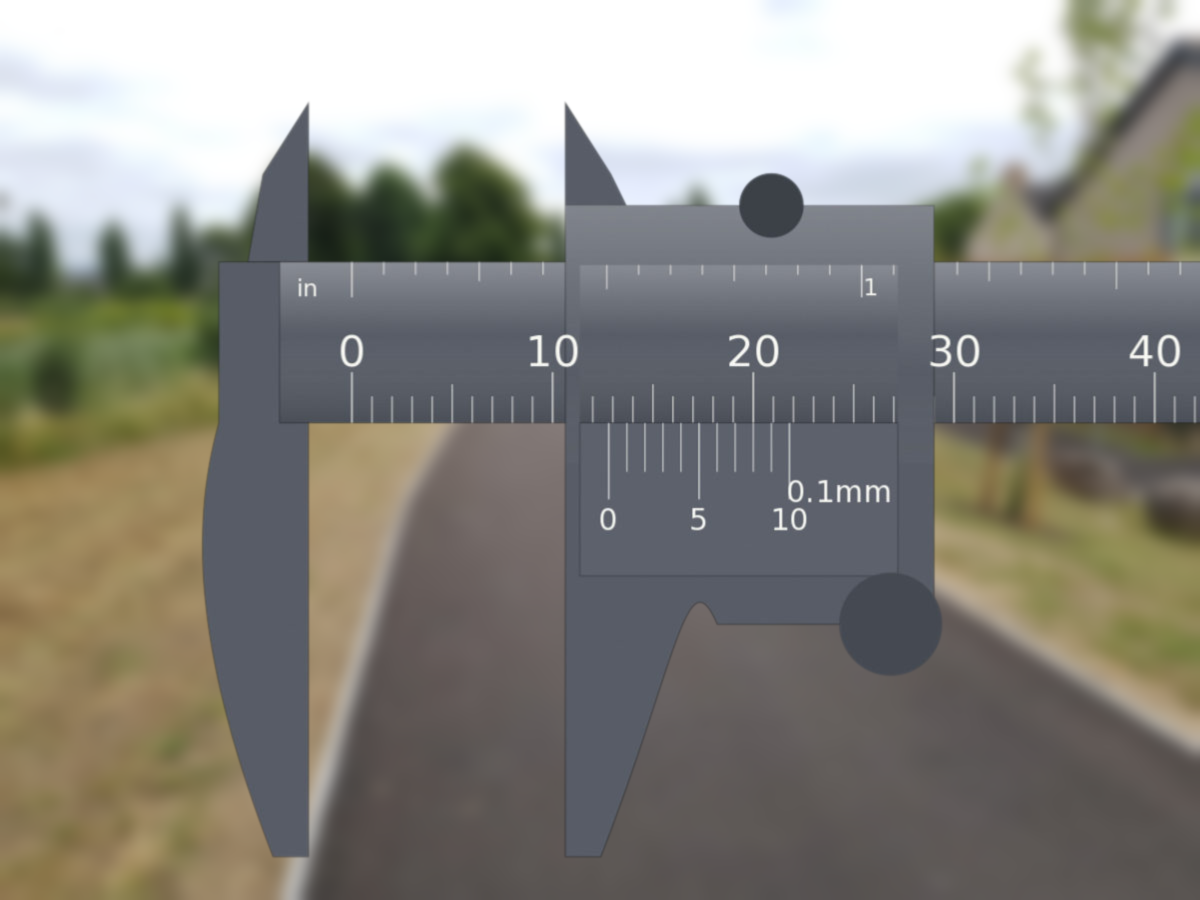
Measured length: 12.8 mm
